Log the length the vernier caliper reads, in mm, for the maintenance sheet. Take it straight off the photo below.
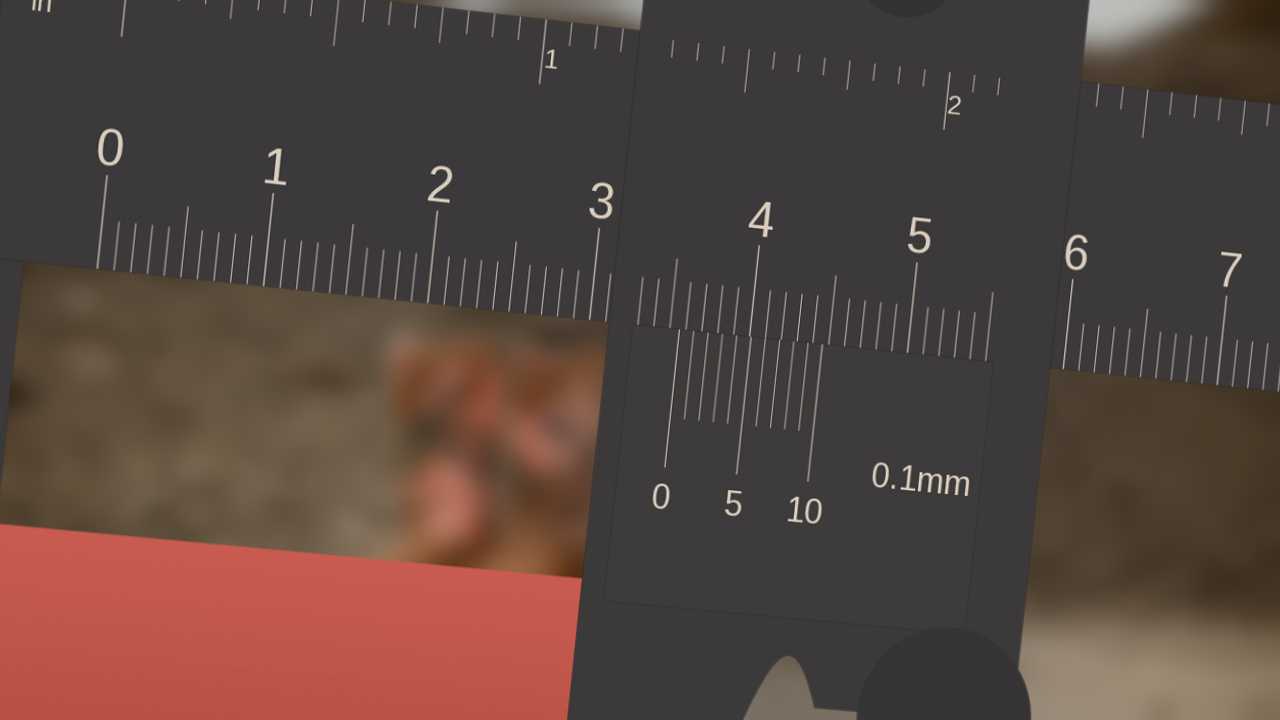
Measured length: 35.6 mm
